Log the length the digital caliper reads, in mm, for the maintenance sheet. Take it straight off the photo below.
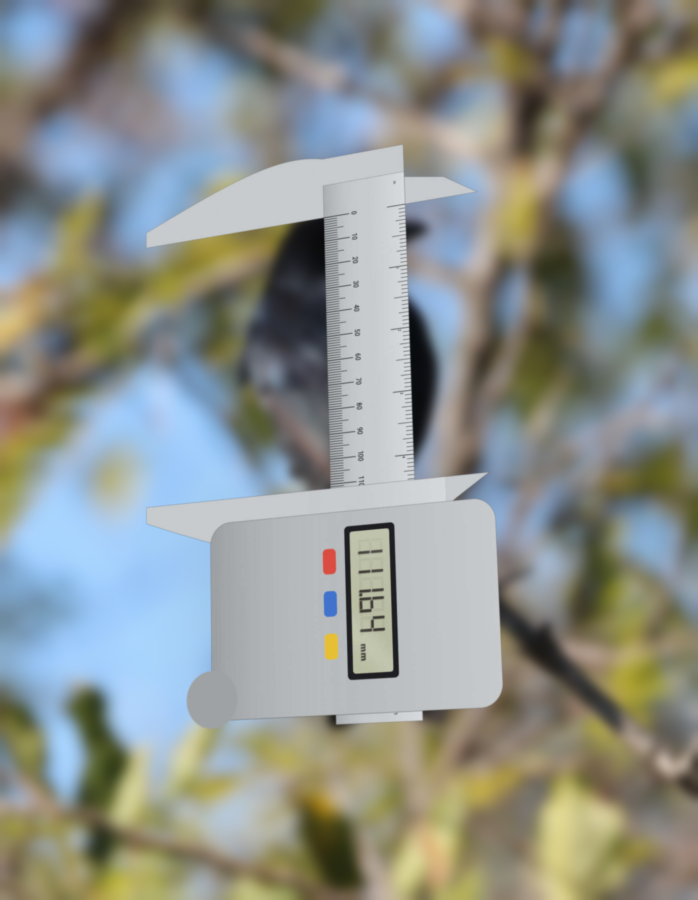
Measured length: 111.64 mm
